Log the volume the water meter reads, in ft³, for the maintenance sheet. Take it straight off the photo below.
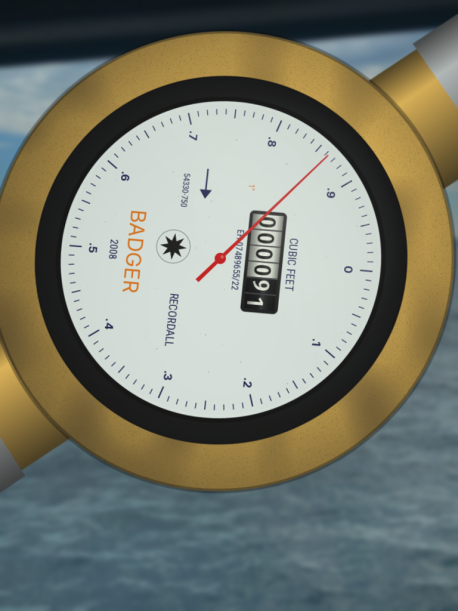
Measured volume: 90.86 ft³
